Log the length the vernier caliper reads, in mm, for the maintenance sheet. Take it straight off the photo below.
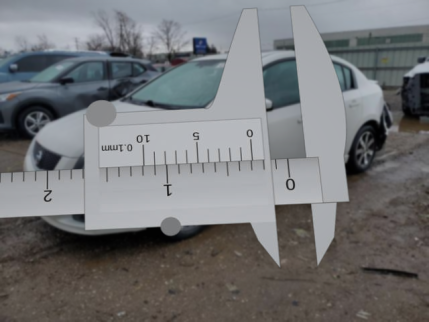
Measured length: 2.9 mm
